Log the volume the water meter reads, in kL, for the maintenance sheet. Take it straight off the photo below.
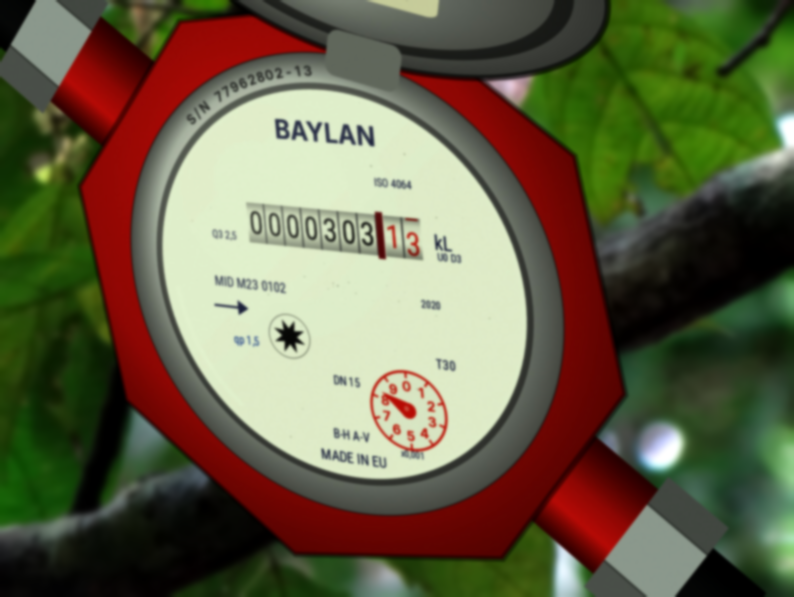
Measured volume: 303.128 kL
